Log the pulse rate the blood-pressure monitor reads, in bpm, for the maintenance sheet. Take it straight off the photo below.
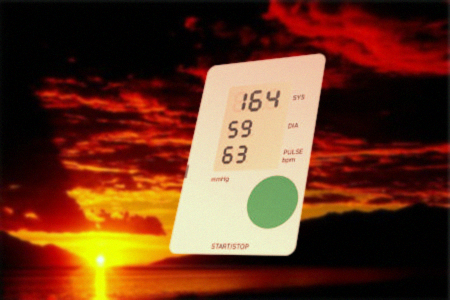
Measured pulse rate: 63 bpm
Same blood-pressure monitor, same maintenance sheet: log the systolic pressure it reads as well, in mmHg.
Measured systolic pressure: 164 mmHg
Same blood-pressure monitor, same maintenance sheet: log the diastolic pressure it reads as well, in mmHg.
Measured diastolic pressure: 59 mmHg
